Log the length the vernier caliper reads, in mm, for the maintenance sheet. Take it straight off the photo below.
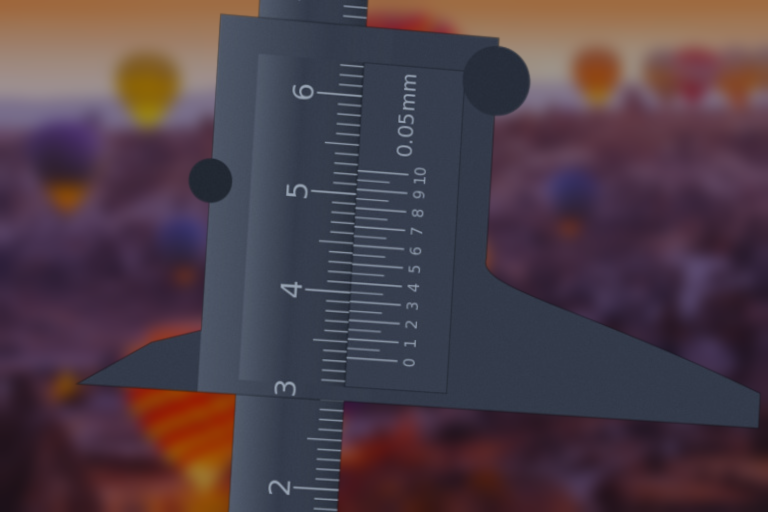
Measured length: 33.4 mm
